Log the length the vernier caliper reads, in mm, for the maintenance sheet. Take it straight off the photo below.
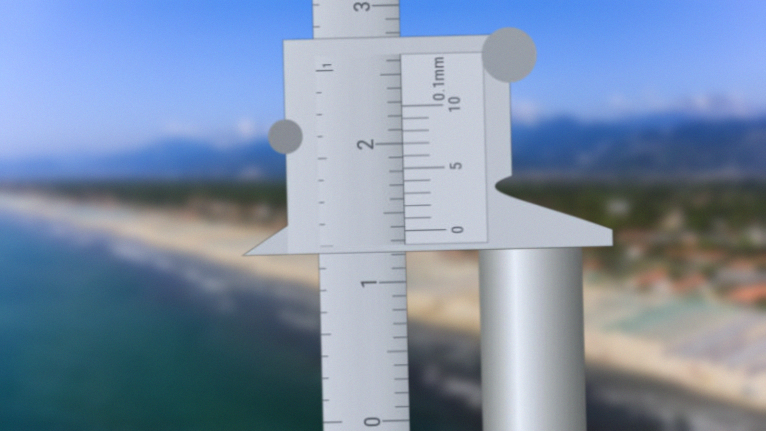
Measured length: 13.7 mm
